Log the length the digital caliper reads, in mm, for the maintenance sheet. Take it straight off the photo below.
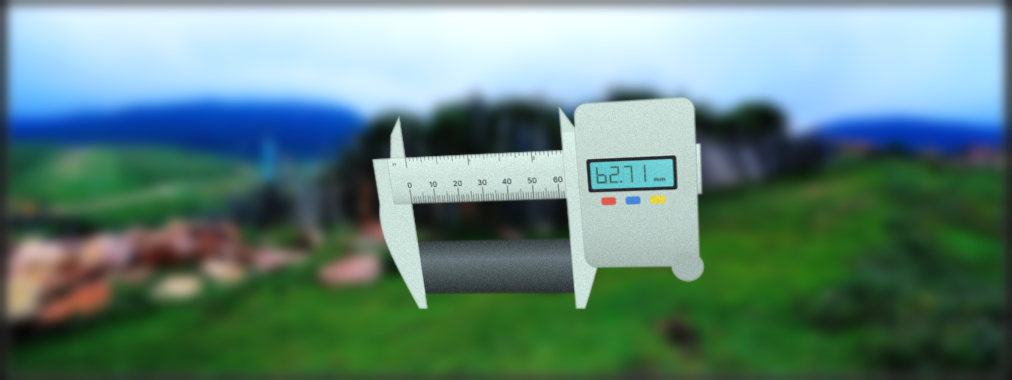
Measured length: 62.71 mm
